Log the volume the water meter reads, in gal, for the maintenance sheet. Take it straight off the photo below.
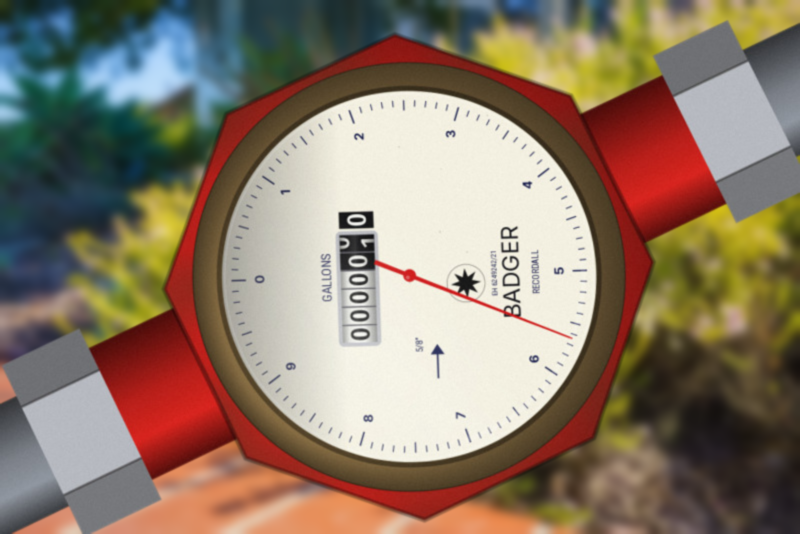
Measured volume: 5.6 gal
